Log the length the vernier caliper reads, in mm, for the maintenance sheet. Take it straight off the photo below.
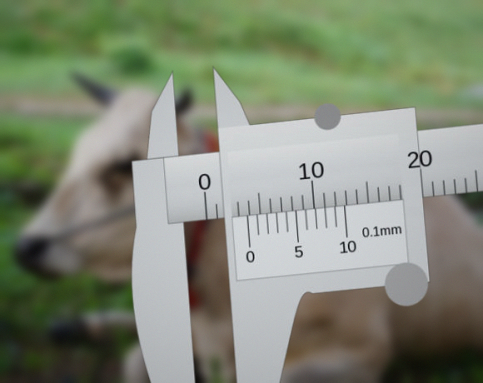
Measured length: 3.8 mm
